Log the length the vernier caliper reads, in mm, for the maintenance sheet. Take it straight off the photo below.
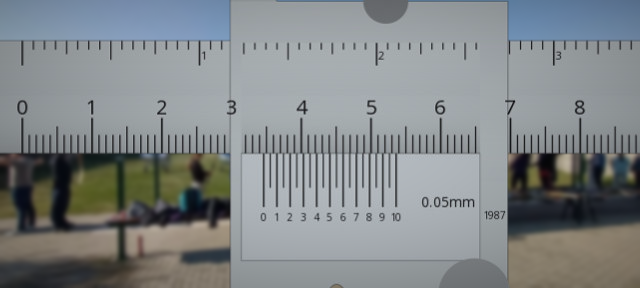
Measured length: 34.6 mm
